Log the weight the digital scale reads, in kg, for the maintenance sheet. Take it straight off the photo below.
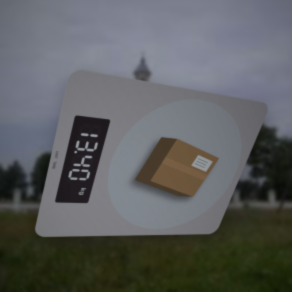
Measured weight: 13.40 kg
